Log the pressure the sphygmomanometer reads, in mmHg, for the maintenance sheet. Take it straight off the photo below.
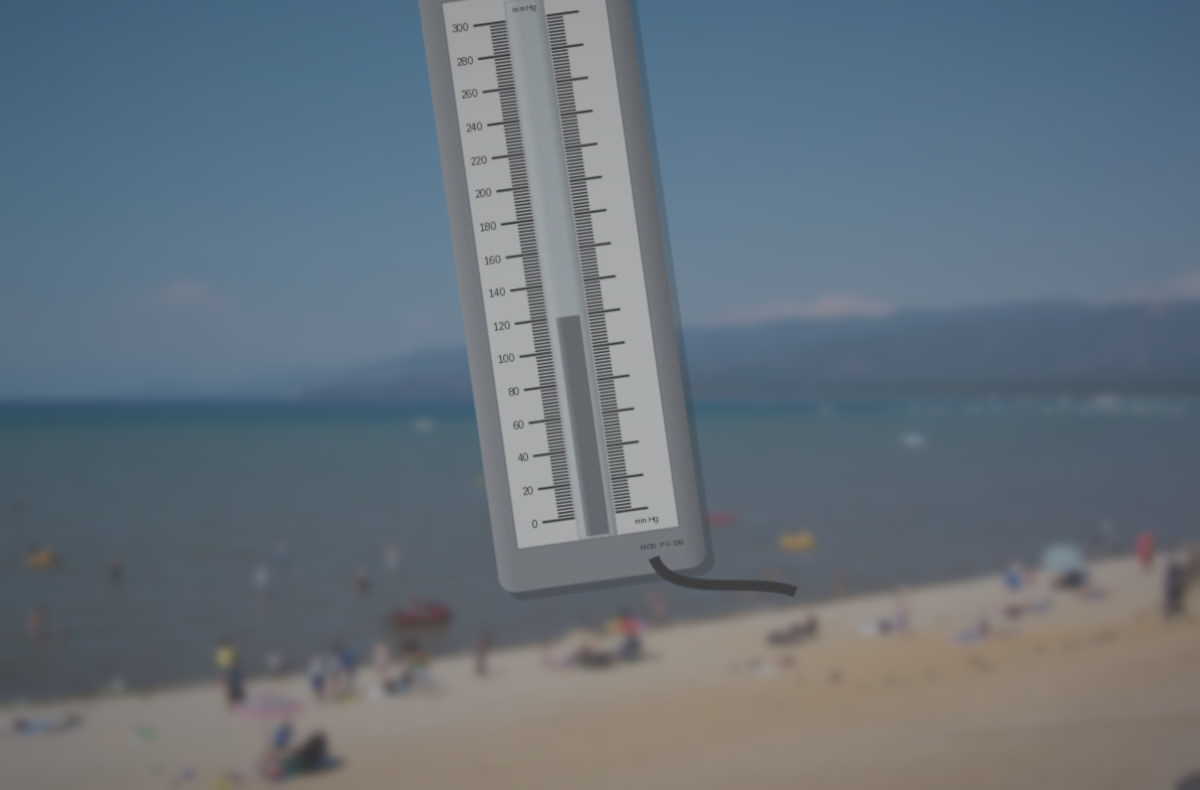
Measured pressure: 120 mmHg
